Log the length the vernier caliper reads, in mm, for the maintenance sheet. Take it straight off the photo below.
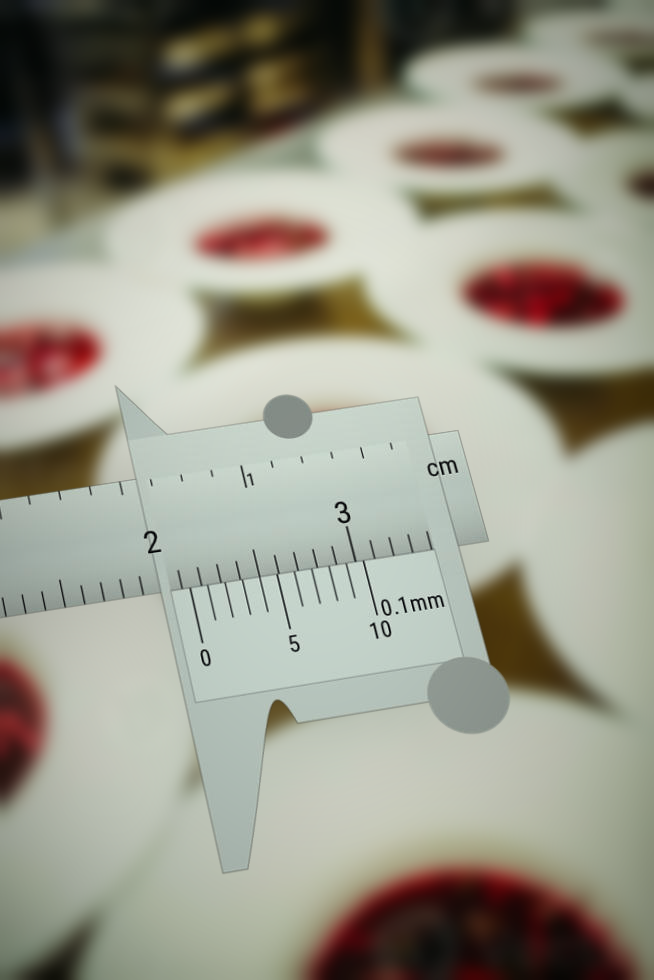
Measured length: 21.4 mm
